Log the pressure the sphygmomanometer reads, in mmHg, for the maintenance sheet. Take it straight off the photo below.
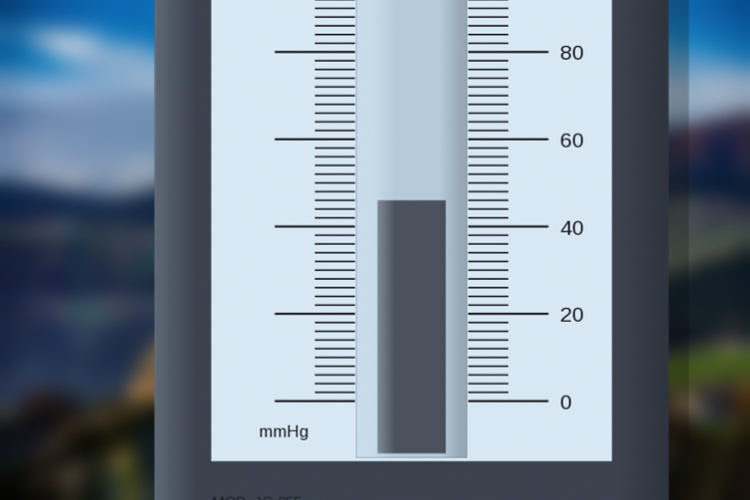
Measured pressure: 46 mmHg
